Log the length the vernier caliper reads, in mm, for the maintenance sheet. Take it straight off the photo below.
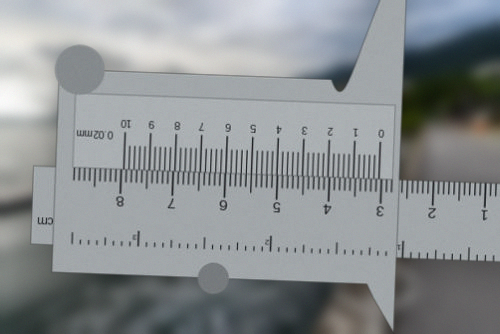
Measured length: 30.5 mm
